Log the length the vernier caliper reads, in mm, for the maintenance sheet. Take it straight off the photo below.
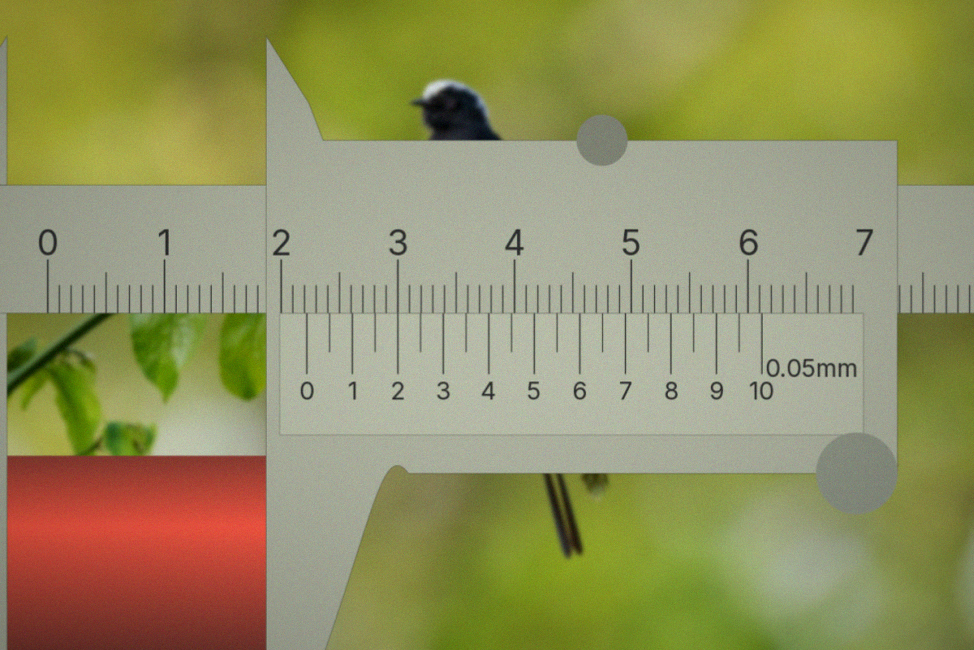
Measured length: 22.2 mm
